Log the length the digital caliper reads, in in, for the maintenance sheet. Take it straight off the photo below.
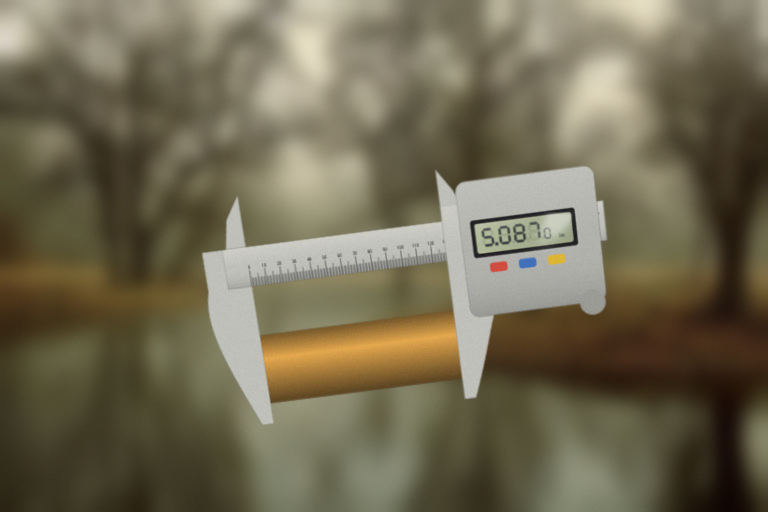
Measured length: 5.0870 in
